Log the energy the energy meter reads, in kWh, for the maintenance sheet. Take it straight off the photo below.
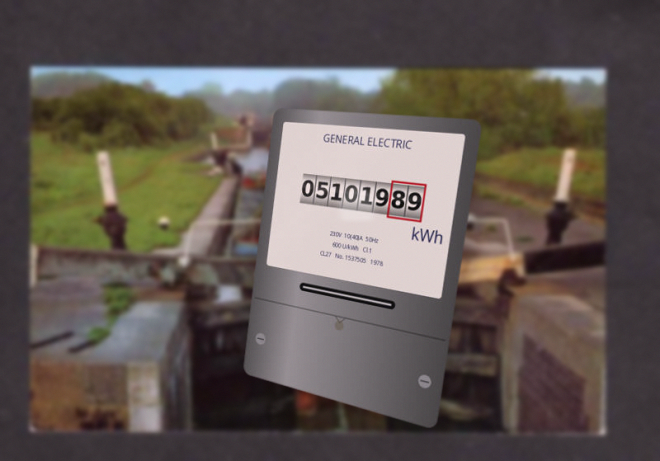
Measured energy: 51019.89 kWh
